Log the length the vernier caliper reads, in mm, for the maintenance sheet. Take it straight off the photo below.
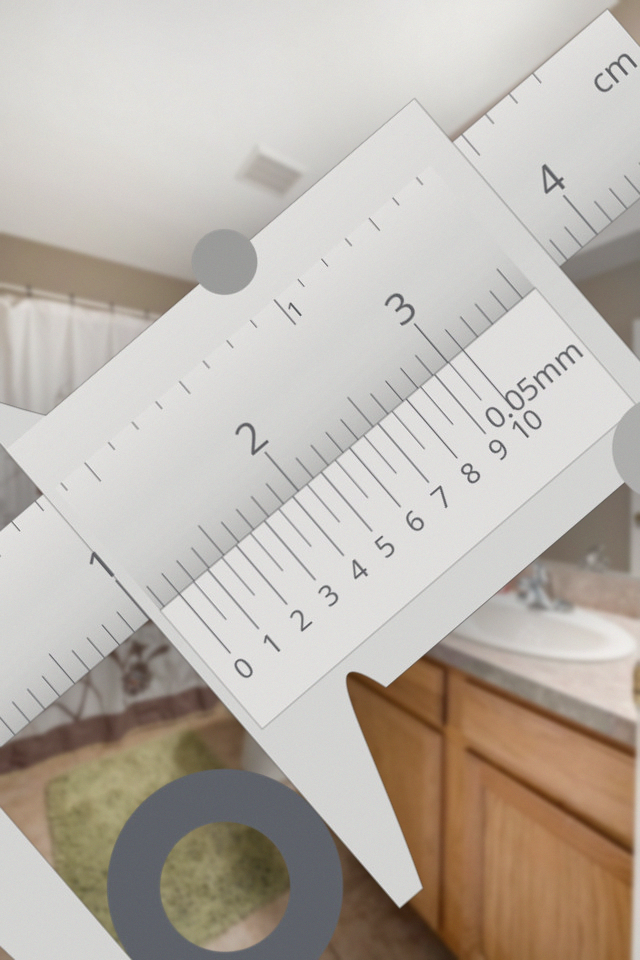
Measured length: 12.0 mm
